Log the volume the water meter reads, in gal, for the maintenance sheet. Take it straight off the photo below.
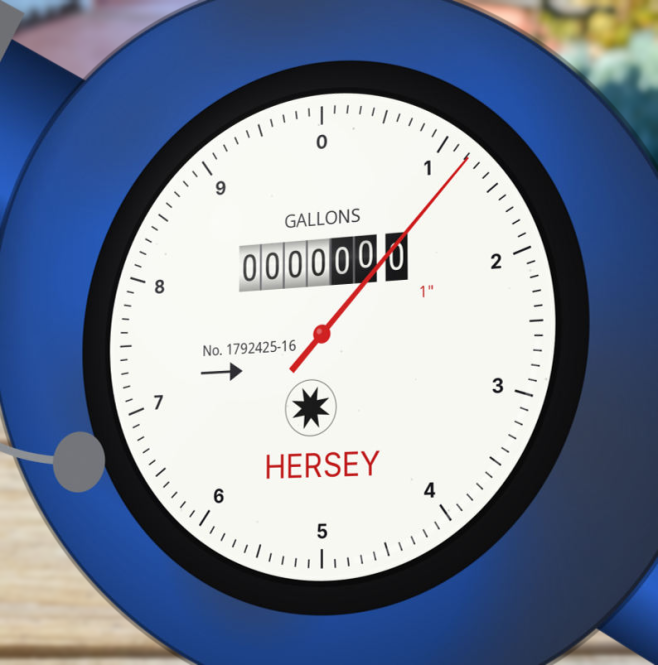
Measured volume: 1.2 gal
